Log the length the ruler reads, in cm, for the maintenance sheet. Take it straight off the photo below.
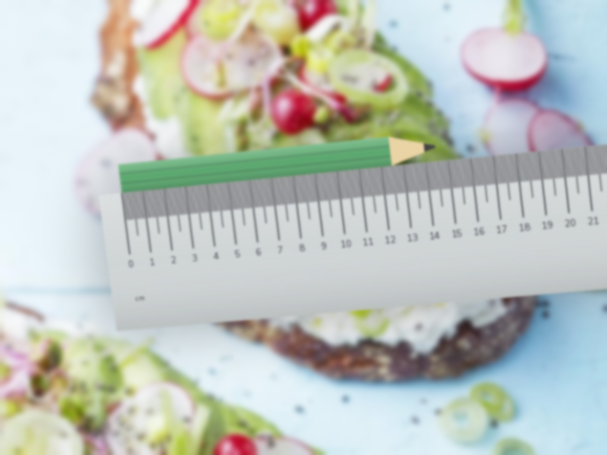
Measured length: 14.5 cm
